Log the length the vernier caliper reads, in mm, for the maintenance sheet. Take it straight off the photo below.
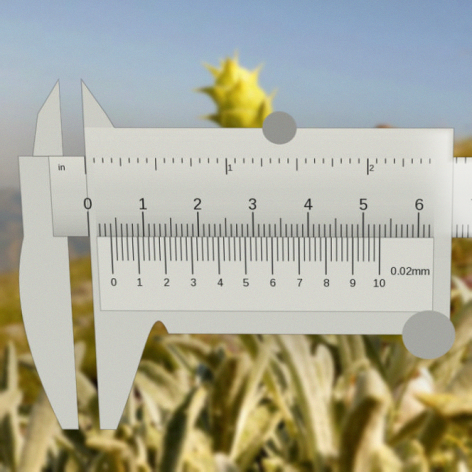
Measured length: 4.0 mm
